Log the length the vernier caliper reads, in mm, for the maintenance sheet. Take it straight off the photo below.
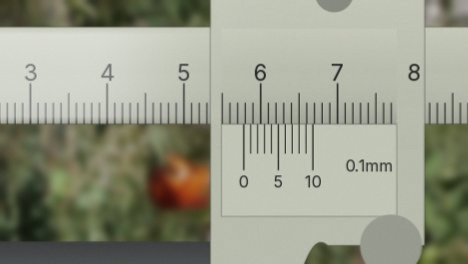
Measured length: 57.8 mm
